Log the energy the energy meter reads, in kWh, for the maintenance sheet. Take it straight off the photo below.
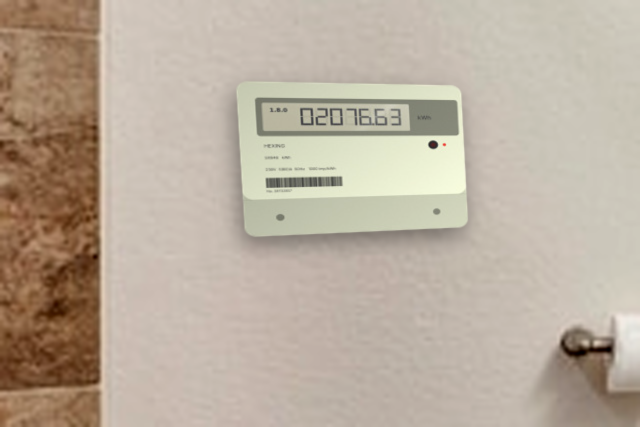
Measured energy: 2076.63 kWh
